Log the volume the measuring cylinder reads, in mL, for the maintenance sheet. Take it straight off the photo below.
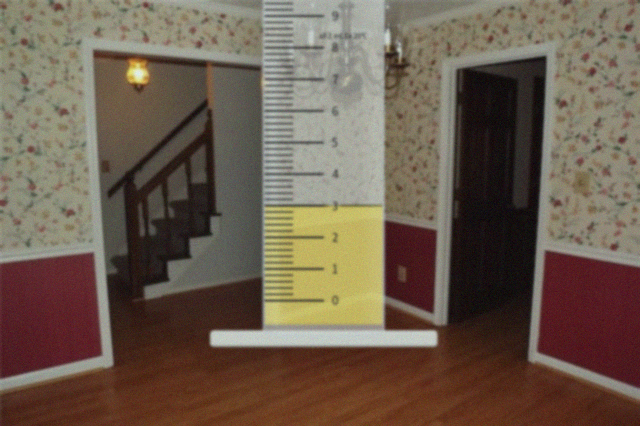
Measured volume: 3 mL
